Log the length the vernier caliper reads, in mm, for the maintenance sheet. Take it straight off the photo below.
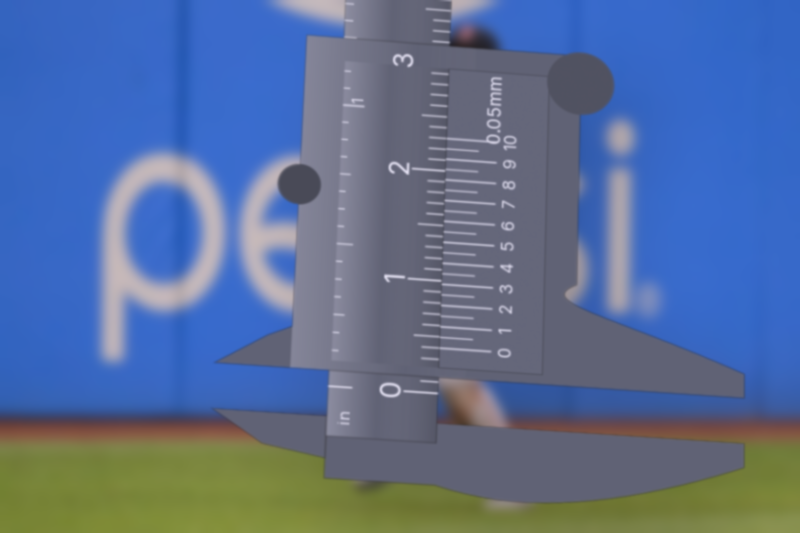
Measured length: 4.0 mm
